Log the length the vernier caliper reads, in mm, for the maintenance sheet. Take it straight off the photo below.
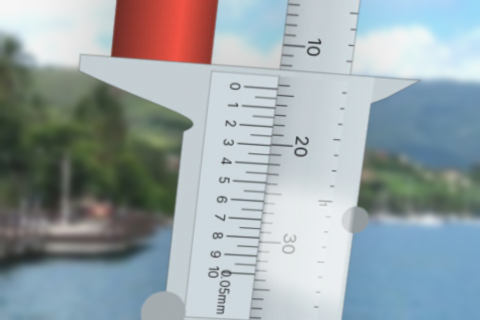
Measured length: 14.4 mm
